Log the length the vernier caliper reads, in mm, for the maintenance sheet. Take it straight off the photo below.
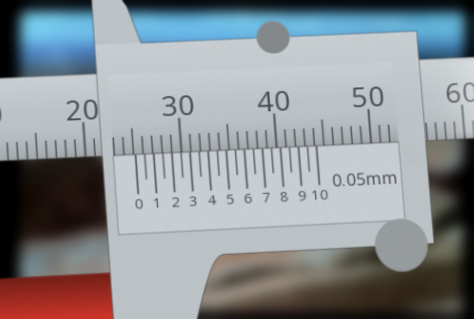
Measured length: 25.2 mm
